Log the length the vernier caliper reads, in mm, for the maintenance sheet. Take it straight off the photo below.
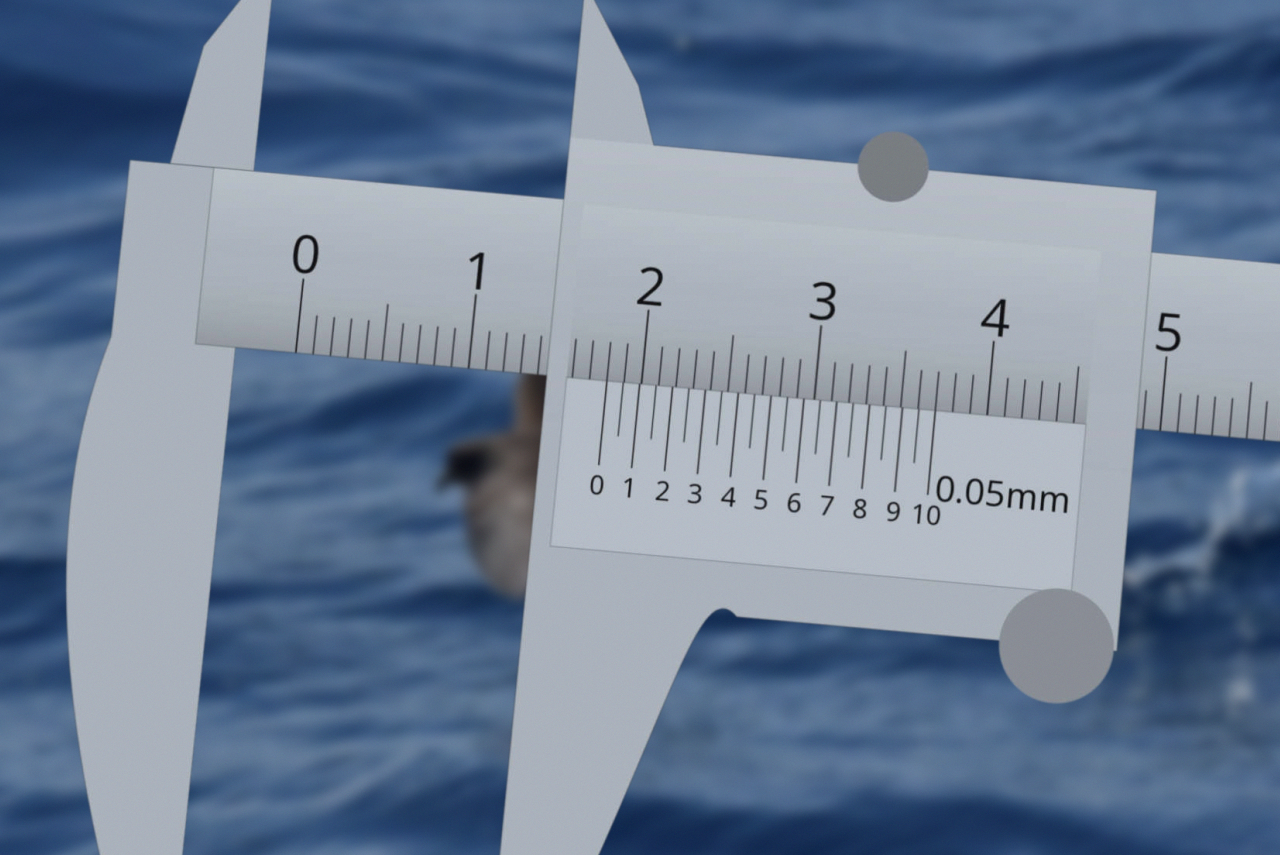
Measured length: 18.0 mm
